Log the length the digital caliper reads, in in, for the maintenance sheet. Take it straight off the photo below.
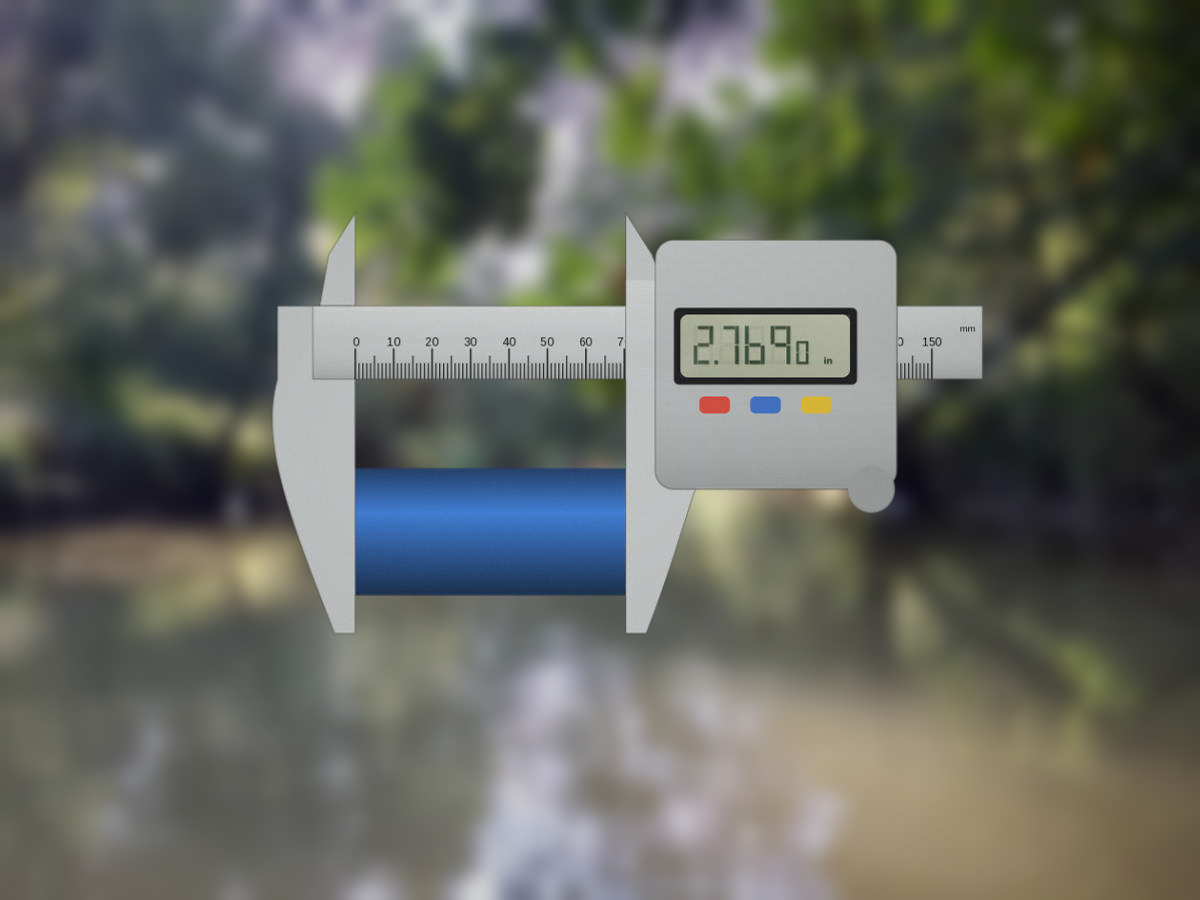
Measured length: 2.7690 in
